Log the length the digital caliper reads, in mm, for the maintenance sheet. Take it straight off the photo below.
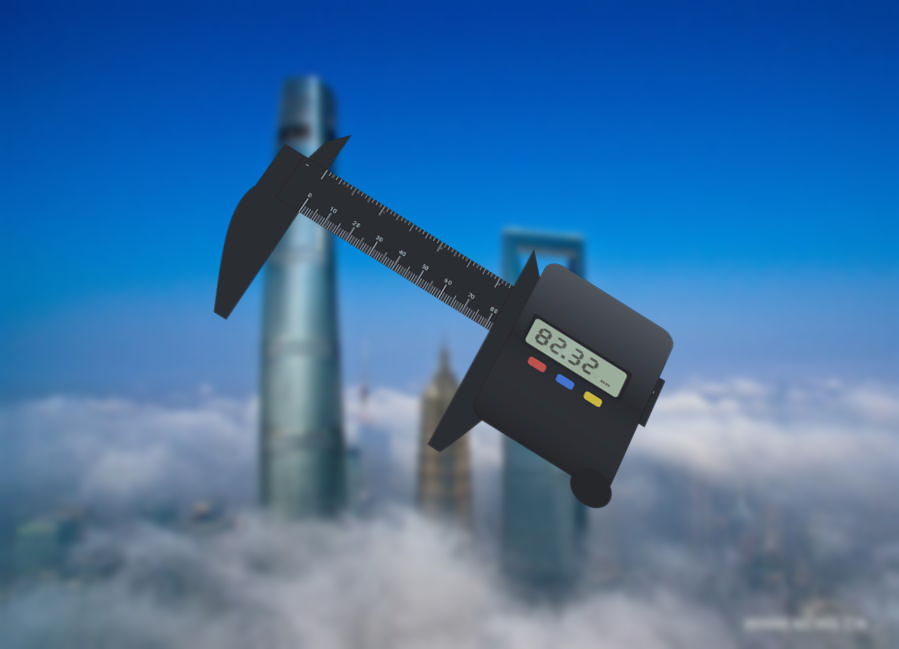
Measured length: 82.32 mm
